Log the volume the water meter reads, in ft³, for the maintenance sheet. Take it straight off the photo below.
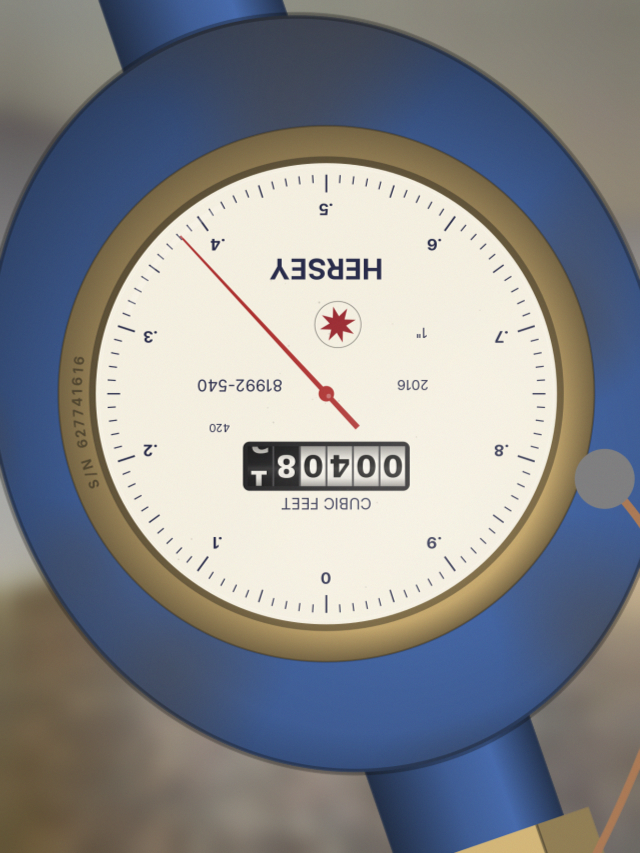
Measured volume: 4081.38 ft³
